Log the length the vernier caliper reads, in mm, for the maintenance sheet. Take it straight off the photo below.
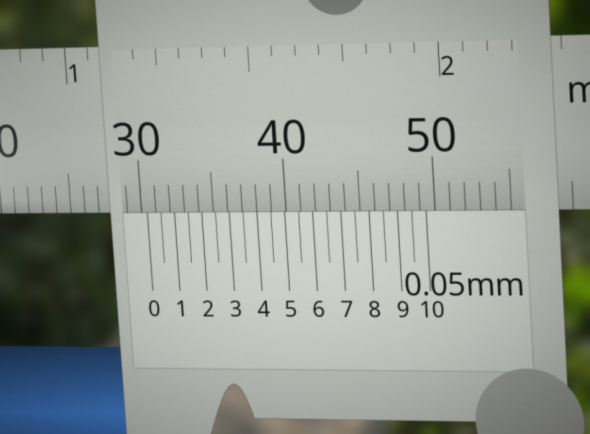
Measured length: 30.4 mm
